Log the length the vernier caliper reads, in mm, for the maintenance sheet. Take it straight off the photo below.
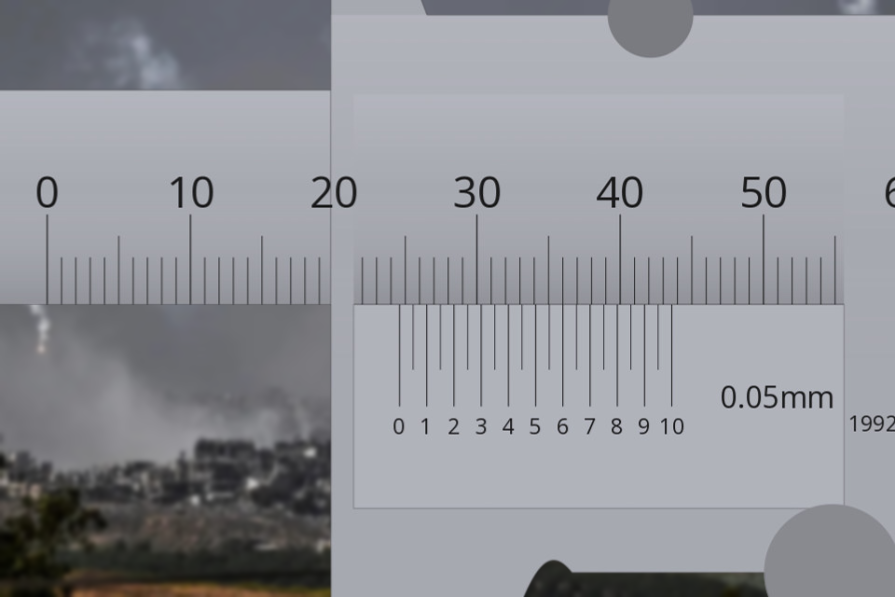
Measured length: 24.6 mm
